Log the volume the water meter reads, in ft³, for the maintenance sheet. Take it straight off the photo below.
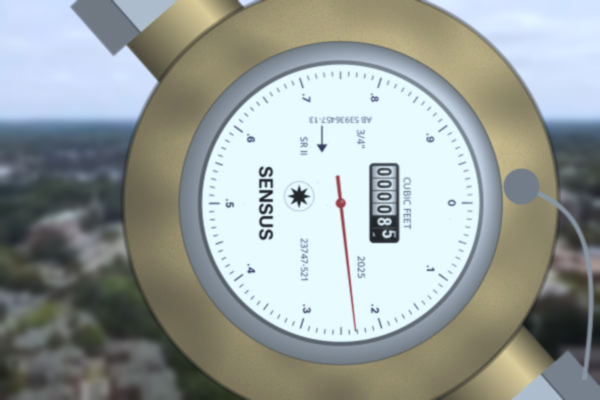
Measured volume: 85.23 ft³
